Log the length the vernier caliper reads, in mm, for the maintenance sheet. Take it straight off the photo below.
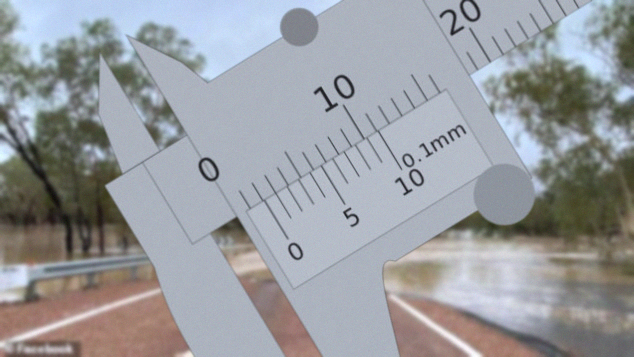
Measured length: 2.1 mm
